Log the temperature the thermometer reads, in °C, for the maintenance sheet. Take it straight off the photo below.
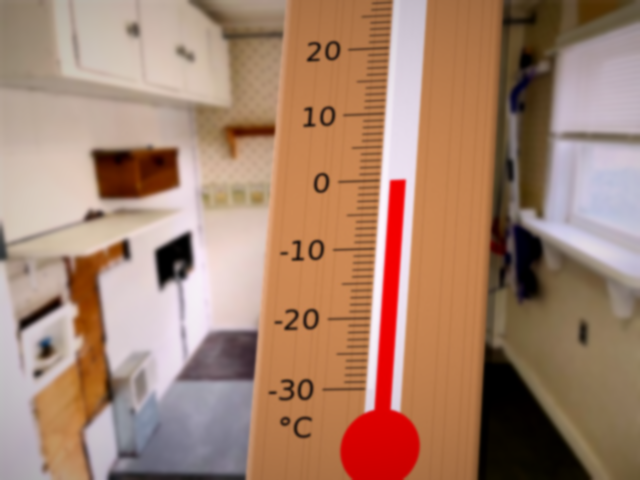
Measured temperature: 0 °C
